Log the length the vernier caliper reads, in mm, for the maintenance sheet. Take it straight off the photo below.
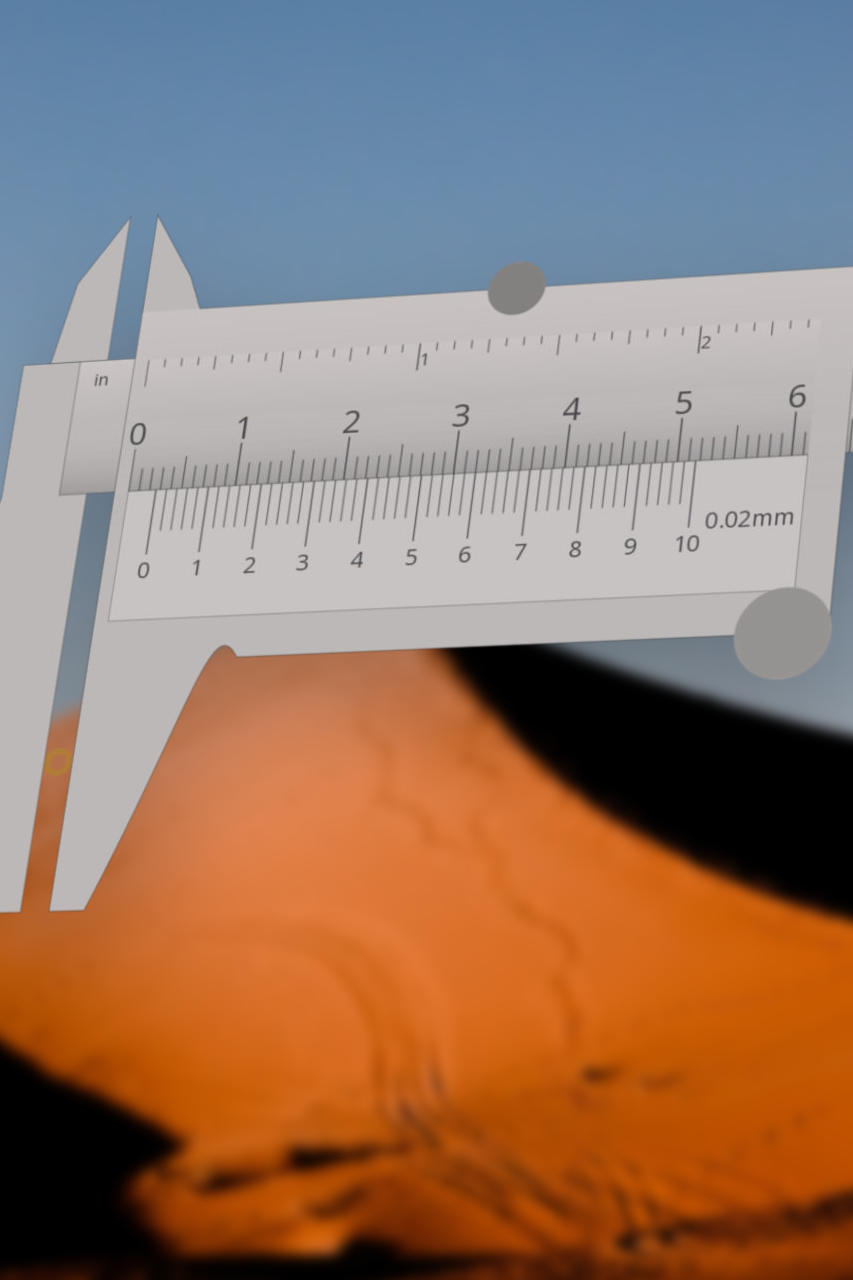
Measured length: 2.6 mm
